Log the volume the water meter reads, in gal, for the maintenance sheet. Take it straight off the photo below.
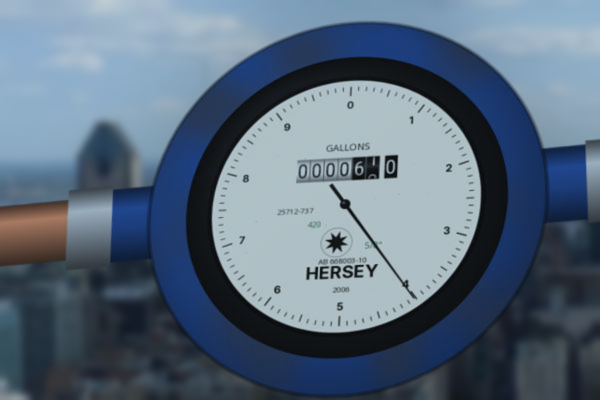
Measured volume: 614.0 gal
